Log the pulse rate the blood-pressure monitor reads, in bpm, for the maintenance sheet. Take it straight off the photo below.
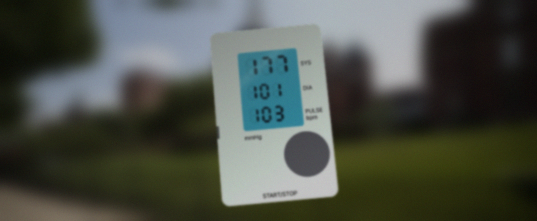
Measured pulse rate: 103 bpm
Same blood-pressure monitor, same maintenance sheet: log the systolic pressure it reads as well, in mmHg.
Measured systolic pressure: 177 mmHg
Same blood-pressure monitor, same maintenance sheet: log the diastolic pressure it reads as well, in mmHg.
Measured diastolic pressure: 101 mmHg
